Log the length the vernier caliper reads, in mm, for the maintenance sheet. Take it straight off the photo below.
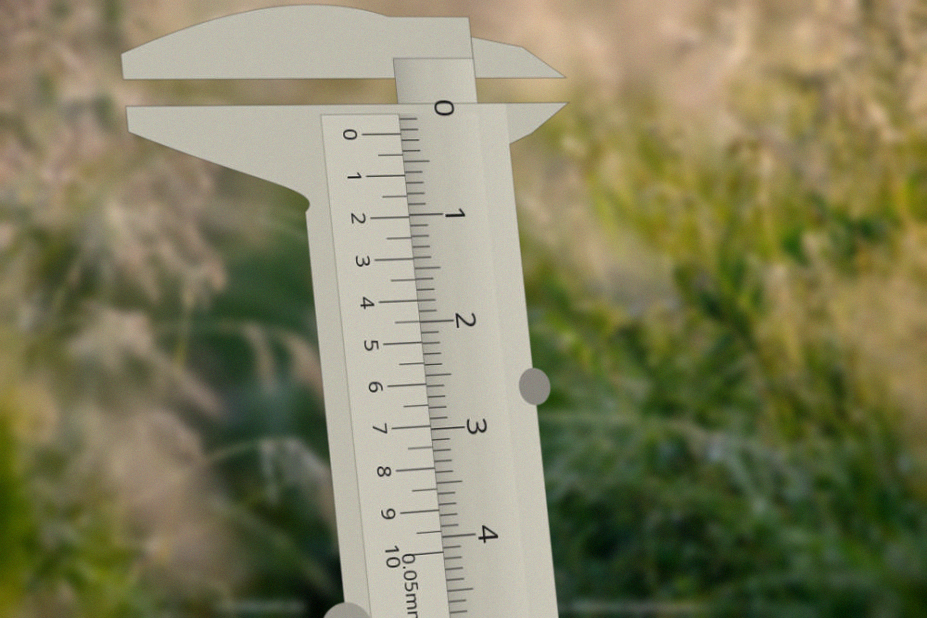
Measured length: 2.4 mm
